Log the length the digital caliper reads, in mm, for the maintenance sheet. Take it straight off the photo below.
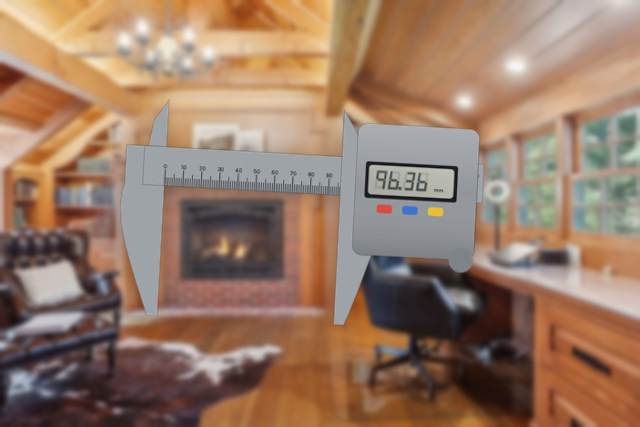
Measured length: 96.36 mm
